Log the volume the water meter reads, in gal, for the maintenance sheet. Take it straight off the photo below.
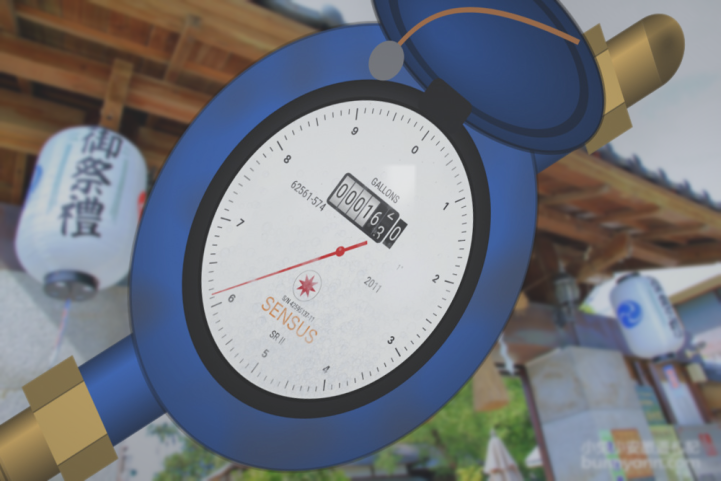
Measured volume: 1626.1 gal
